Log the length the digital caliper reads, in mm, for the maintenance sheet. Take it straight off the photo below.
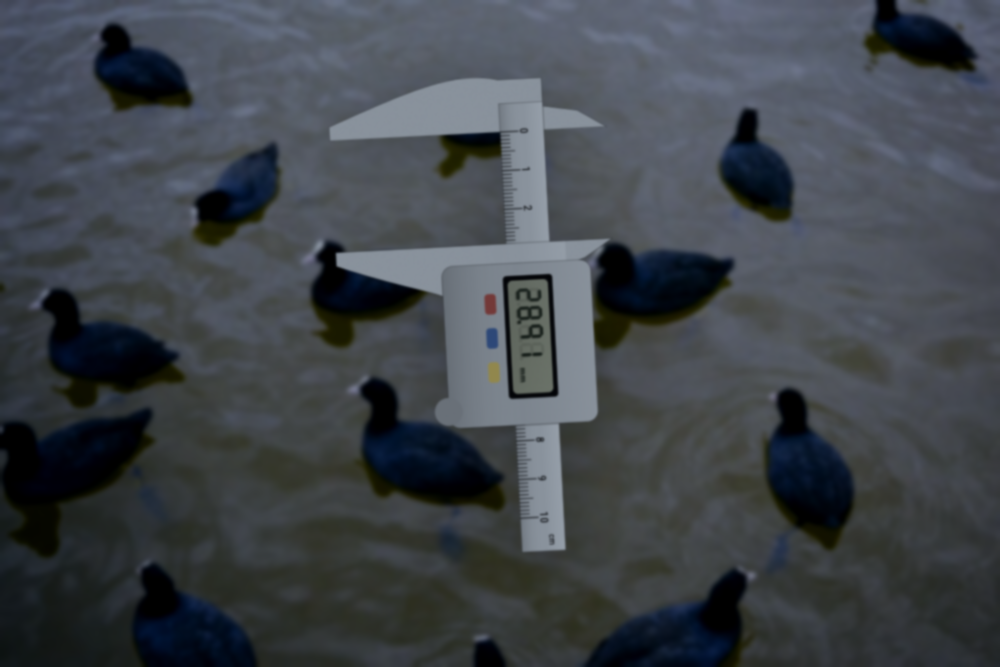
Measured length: 28.91 mm
